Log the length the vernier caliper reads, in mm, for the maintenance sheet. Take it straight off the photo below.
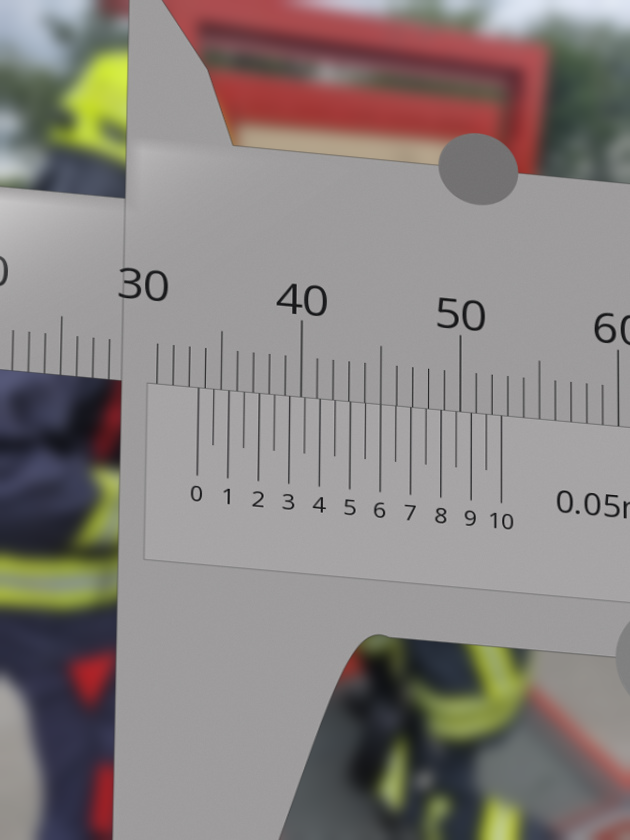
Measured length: 33.6 mm
